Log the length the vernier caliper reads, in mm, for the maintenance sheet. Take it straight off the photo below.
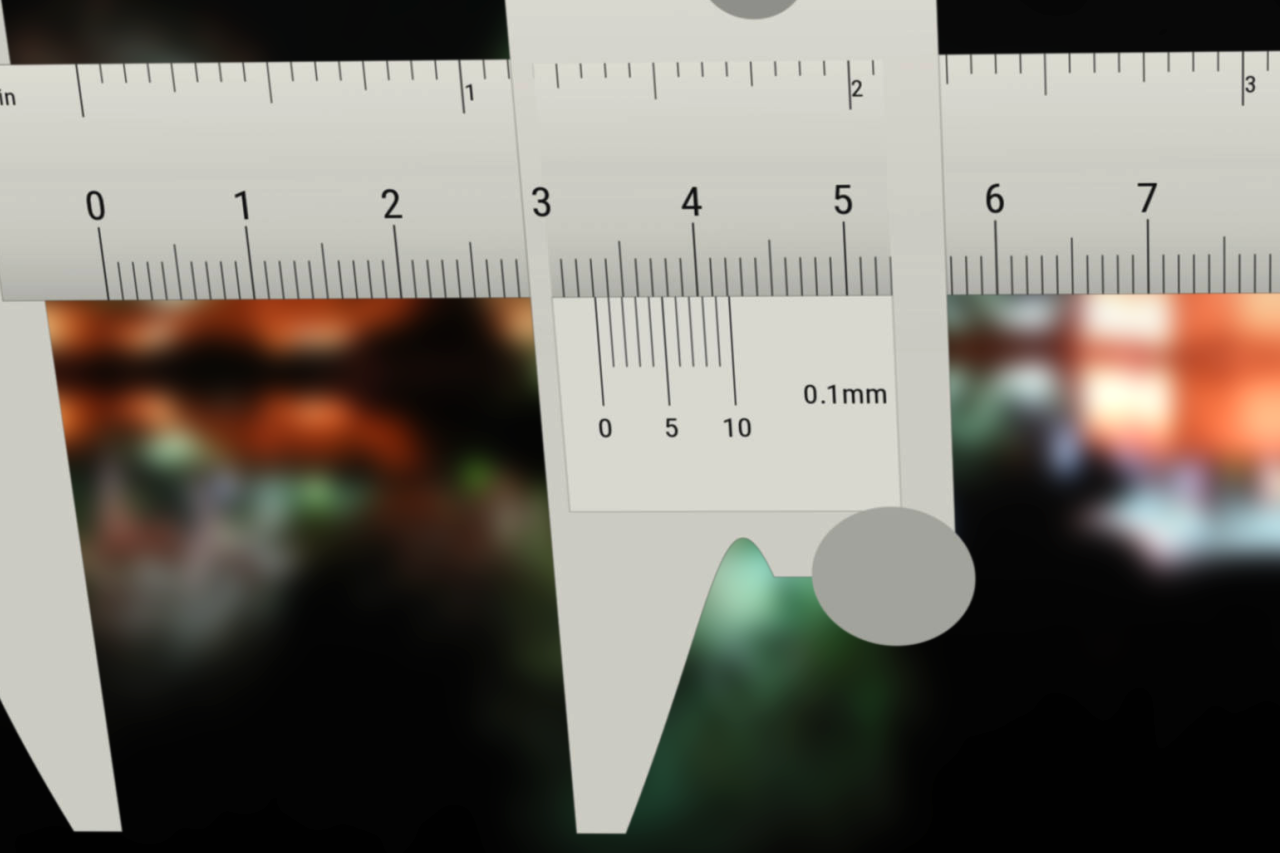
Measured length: 33.1 mm
